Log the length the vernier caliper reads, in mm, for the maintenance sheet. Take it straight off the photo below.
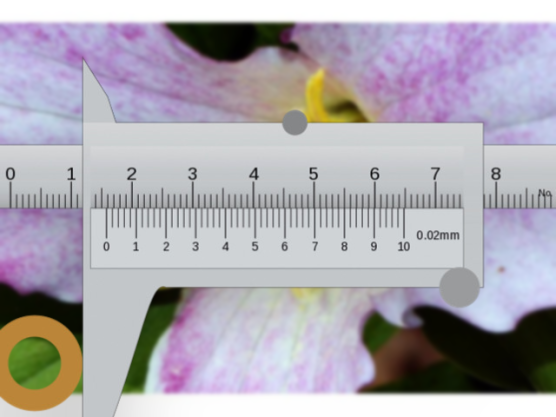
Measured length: 15.8 mm
